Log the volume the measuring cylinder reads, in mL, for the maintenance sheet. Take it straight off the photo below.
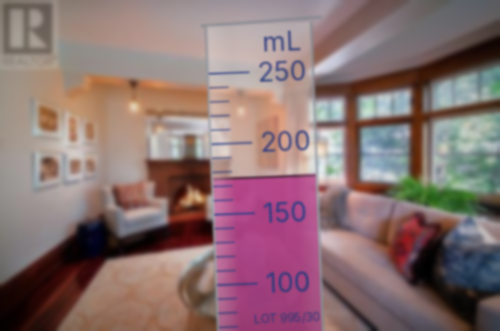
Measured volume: 175 mL
